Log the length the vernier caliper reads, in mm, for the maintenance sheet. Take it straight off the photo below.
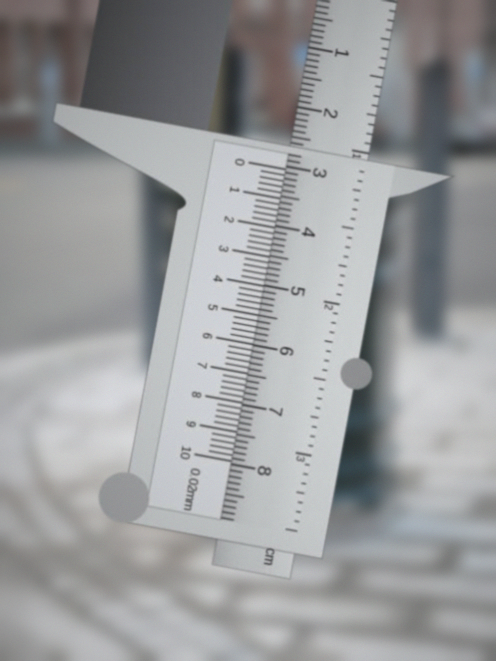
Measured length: 30.5 mm
